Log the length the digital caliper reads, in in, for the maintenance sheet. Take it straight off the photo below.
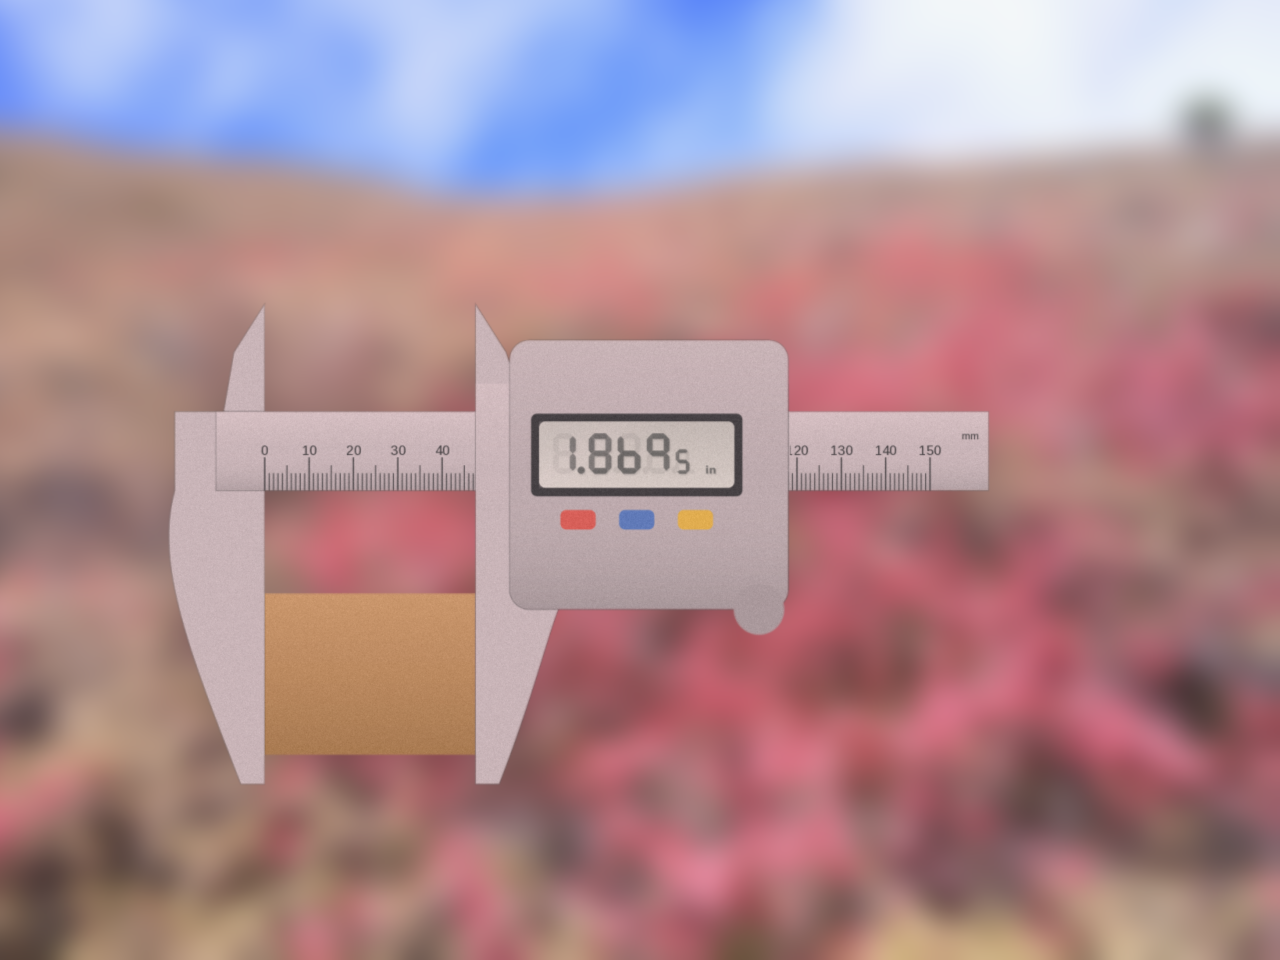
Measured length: 1.8695 in
